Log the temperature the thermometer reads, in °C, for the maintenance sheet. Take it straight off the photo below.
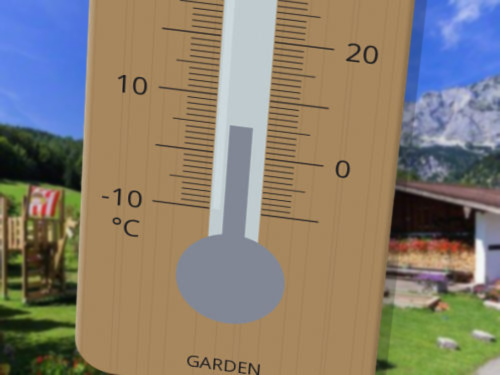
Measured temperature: 5 °C
